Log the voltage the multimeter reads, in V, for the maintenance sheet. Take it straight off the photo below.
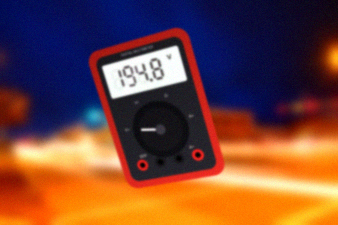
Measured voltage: 194.8 V
